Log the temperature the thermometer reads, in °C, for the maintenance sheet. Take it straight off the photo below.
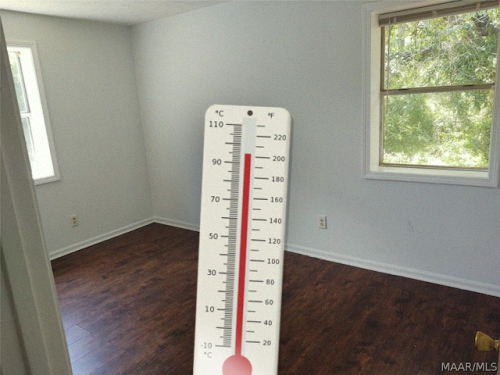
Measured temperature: 95 °C
